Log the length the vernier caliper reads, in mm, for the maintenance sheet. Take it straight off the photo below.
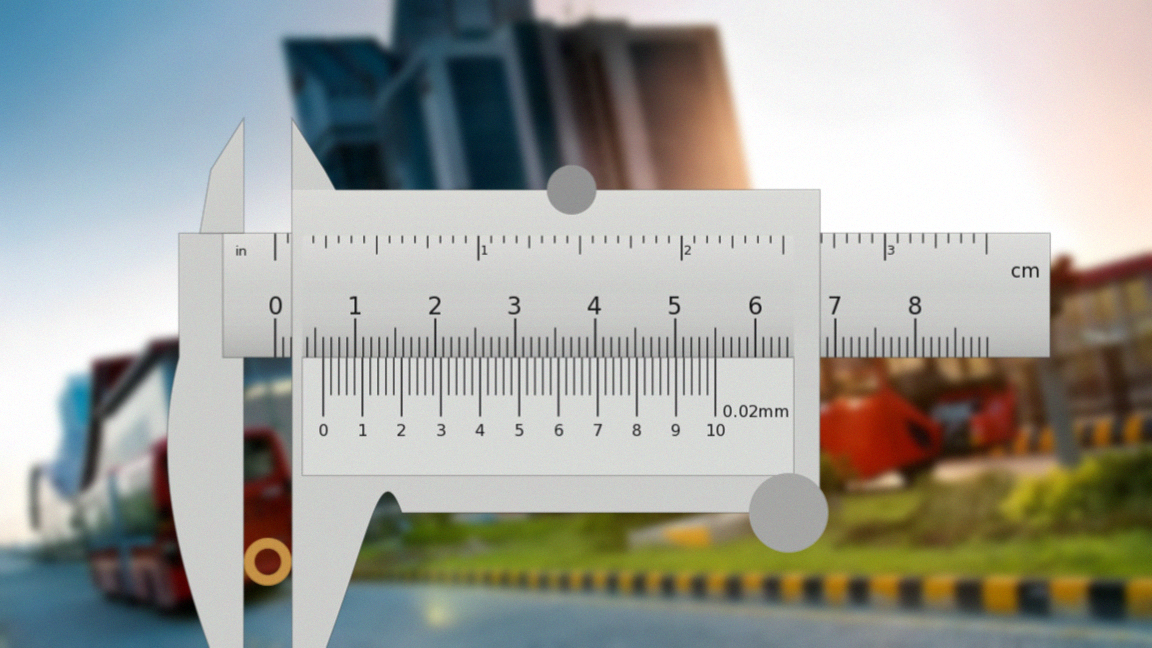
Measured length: 6.0 mm
